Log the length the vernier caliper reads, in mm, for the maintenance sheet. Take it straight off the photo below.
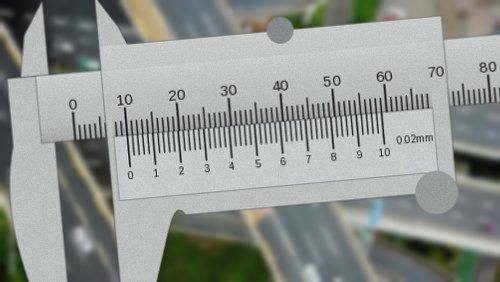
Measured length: 10.0 mm
